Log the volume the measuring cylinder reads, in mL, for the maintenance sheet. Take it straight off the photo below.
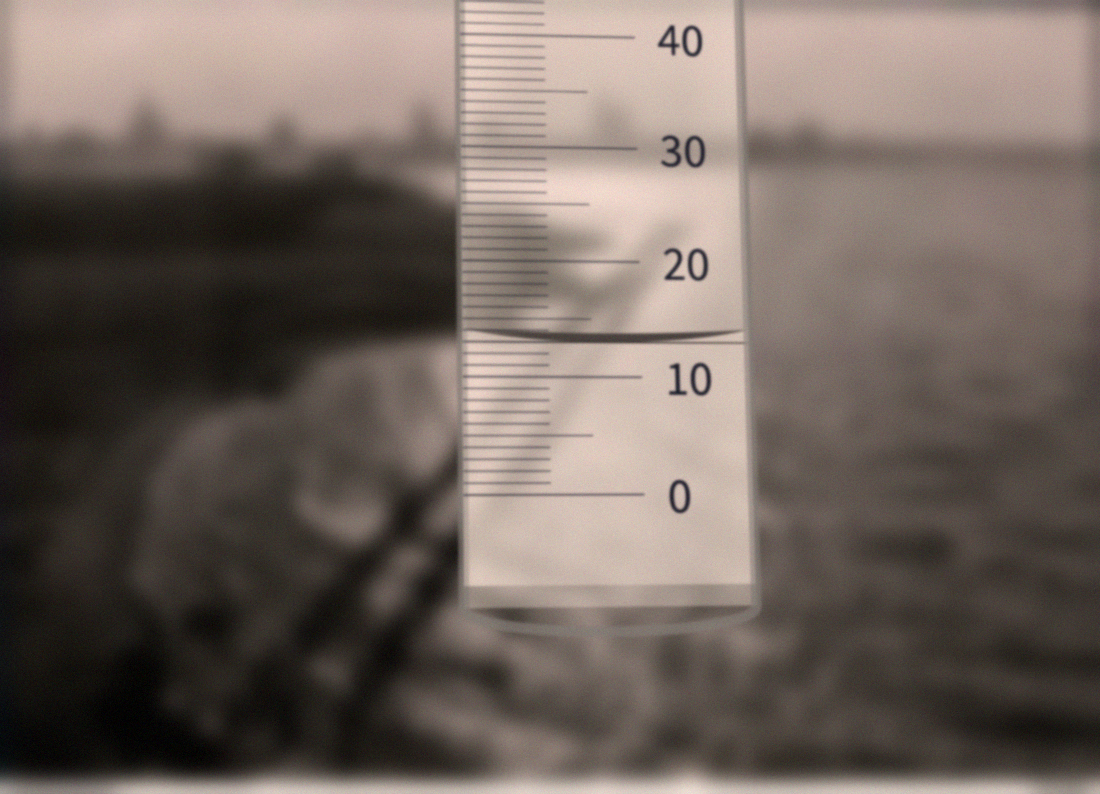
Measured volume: 13 mL
